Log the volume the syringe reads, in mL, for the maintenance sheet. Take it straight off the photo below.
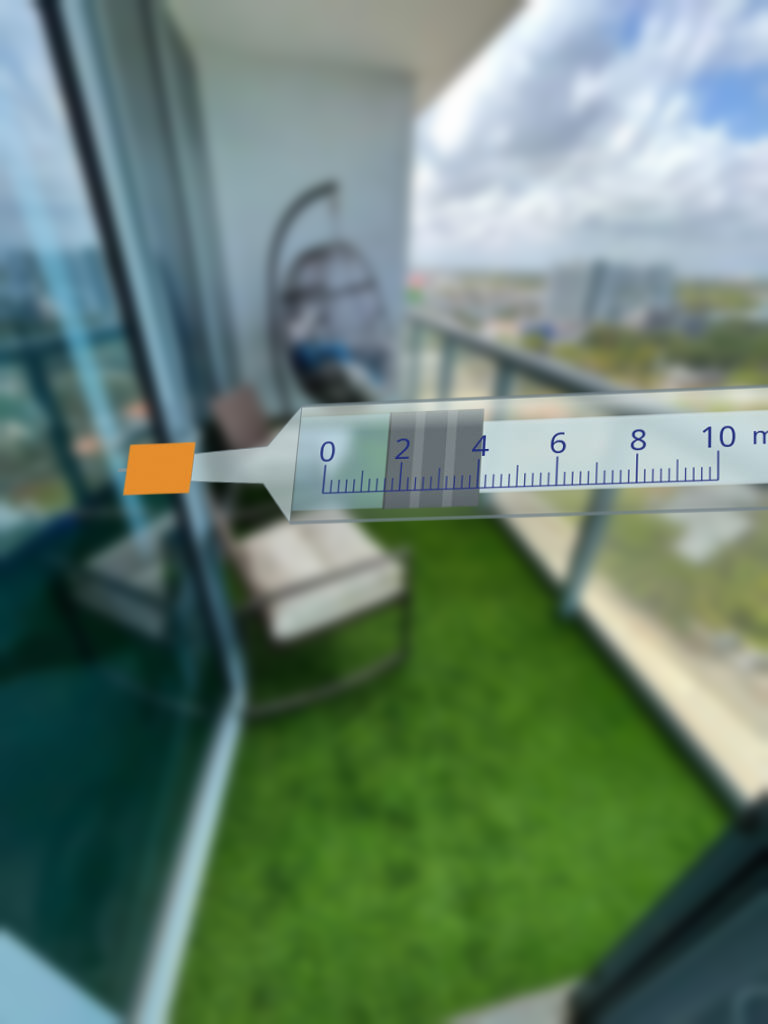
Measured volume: 1.6 mL
